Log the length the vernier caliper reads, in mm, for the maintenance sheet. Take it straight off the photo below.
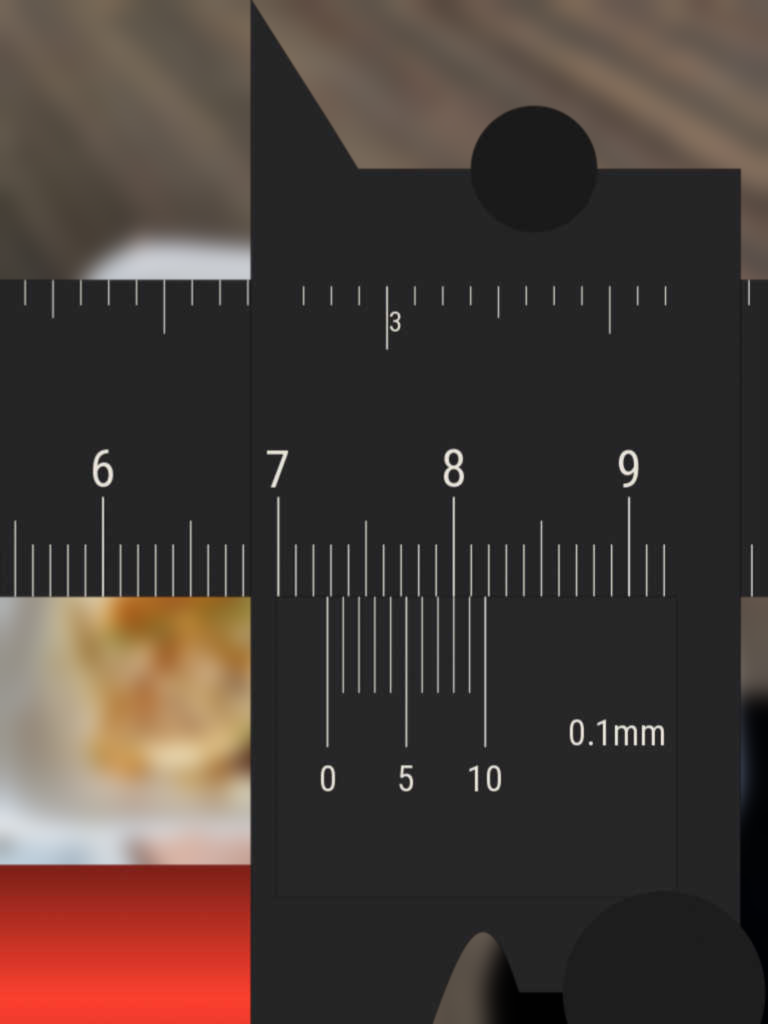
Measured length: 72.8 mm
